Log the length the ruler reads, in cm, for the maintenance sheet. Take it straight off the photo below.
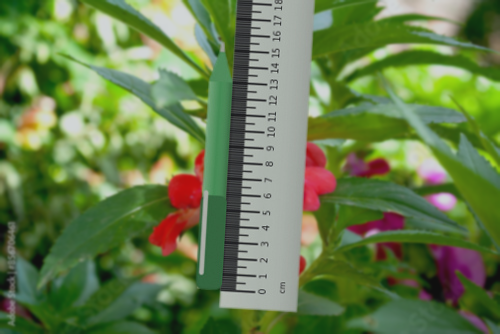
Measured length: 15.5 cm
